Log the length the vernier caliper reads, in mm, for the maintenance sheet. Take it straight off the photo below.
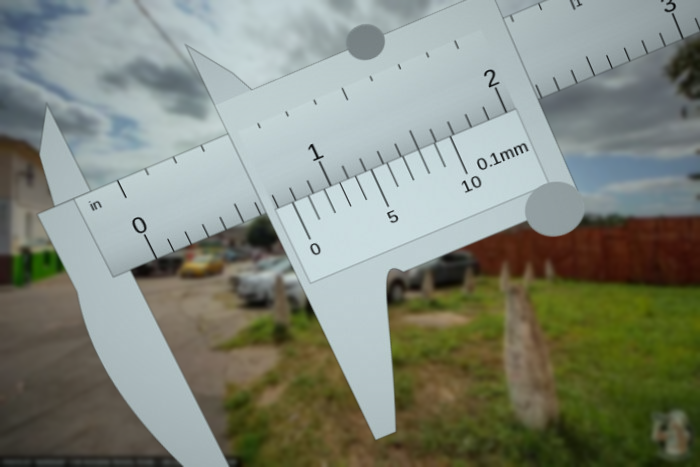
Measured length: 7.8 mm
